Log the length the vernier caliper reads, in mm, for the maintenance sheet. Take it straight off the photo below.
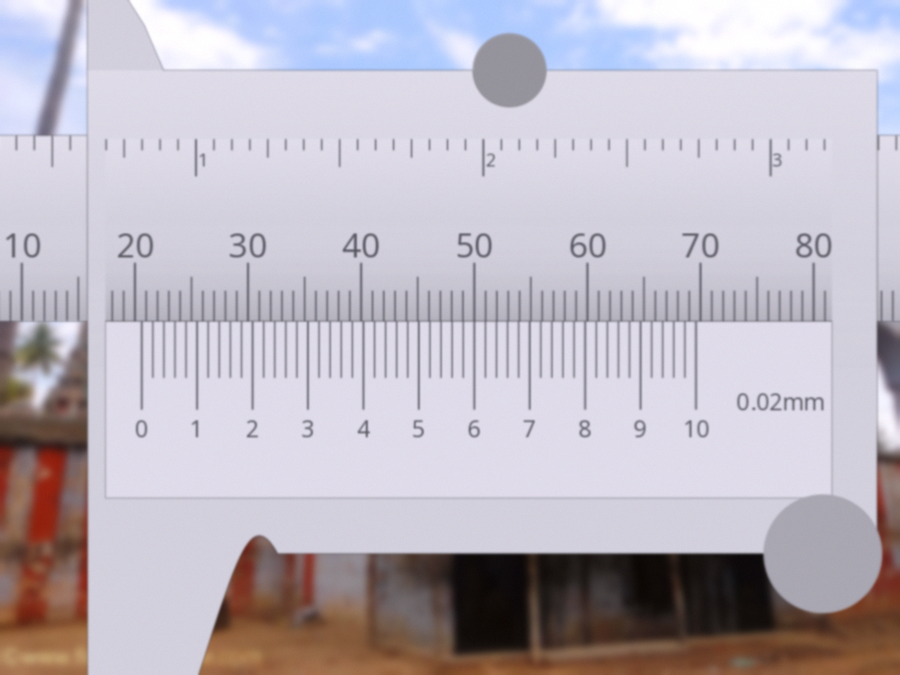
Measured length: 20.6 mm
